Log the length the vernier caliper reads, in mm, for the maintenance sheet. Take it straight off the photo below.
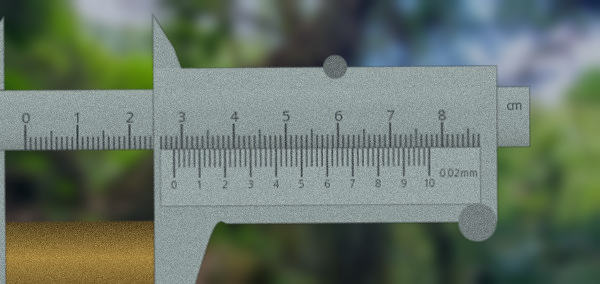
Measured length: 28.5 mm
